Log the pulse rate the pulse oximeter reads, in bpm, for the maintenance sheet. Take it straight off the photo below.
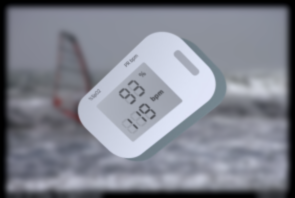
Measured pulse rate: 119 bpm
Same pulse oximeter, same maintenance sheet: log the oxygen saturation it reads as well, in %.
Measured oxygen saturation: 93 %
